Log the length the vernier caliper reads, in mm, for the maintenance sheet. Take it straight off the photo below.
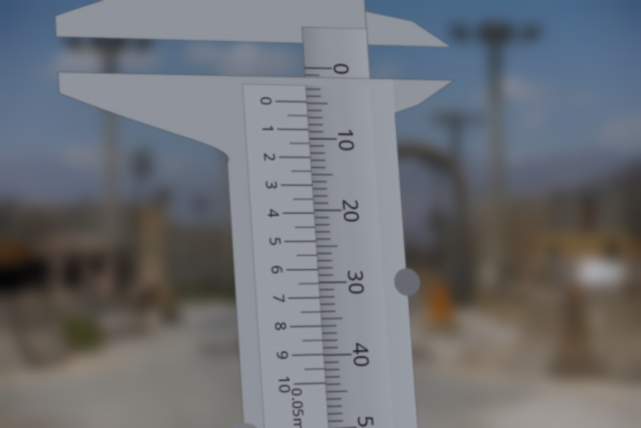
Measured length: 4.8 mm
